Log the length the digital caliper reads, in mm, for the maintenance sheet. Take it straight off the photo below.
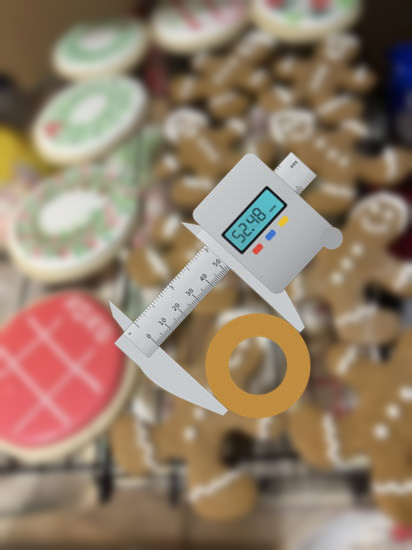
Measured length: 52.48 mm
